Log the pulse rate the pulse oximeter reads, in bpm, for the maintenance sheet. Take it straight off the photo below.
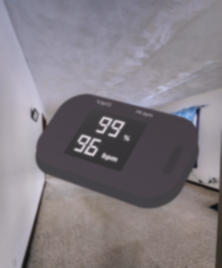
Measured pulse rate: 96 bpm
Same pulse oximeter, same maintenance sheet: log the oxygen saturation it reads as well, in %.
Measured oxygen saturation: 99 %
